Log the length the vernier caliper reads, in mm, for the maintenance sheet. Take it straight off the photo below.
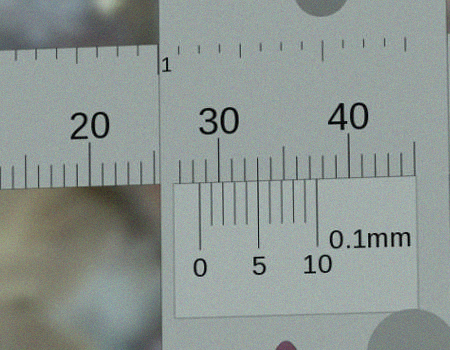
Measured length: 28.5 mm
